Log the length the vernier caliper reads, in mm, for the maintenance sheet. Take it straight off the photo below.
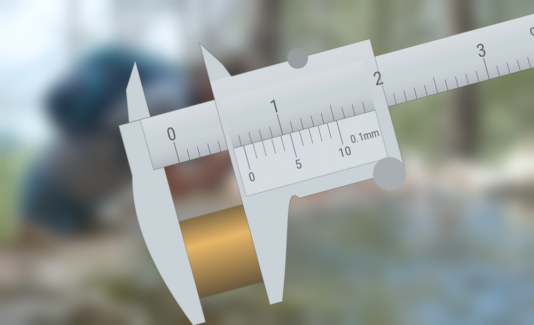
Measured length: 6.2 mm
